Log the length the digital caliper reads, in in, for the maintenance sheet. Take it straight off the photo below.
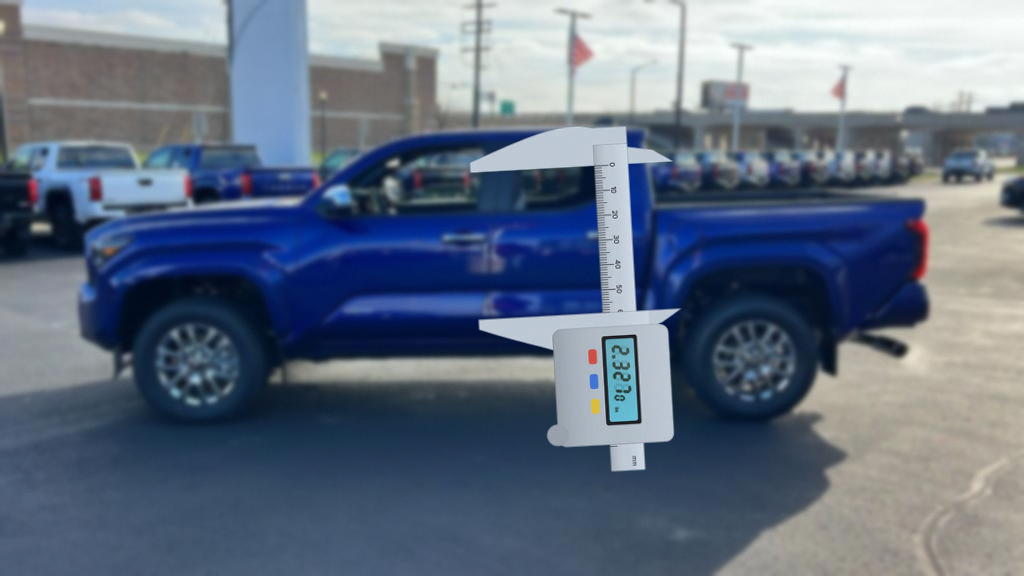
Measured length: 2.3270 in
